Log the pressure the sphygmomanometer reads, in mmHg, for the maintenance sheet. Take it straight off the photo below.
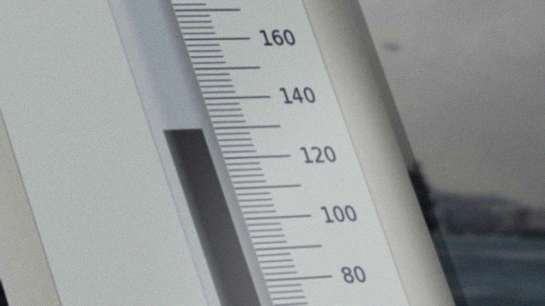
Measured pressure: 130 mmHg
